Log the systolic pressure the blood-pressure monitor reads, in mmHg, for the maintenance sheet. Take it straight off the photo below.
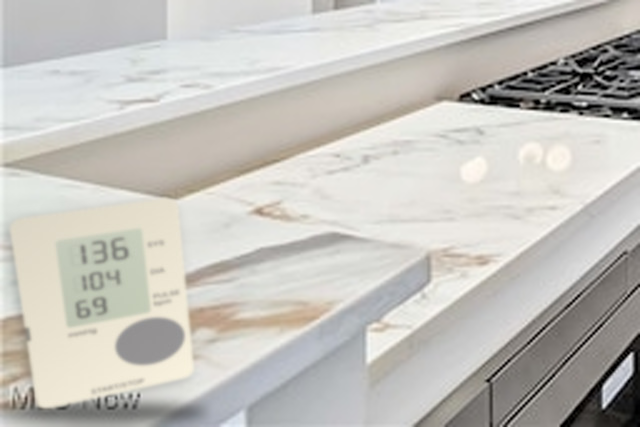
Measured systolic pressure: 136 mmHg
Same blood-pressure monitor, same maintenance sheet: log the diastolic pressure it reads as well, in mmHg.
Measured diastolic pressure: 104 mmHg
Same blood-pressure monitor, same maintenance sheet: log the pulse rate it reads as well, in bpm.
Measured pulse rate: 69 bpm
